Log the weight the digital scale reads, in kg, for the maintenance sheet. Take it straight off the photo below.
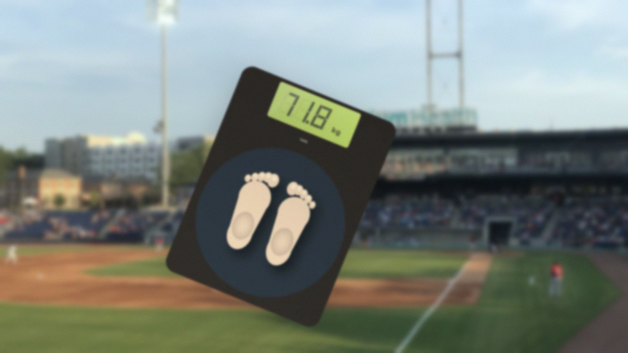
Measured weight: 71.8 kg
